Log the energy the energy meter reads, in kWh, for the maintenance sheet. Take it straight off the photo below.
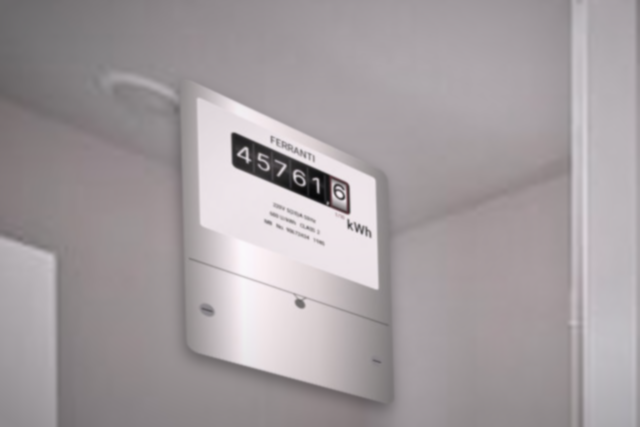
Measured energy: 45761.6 kWh
